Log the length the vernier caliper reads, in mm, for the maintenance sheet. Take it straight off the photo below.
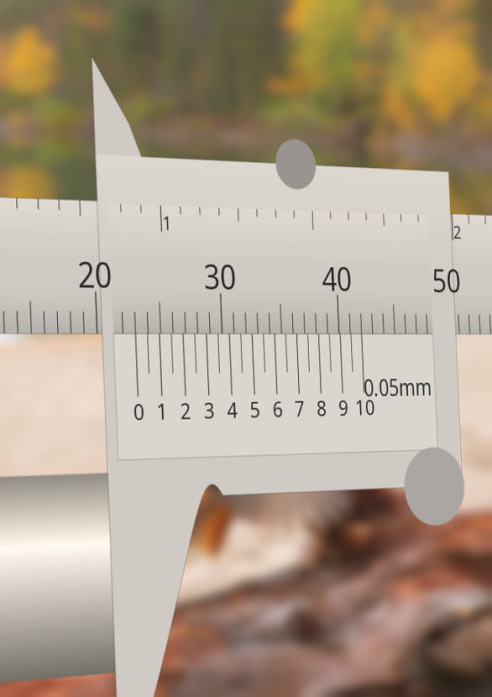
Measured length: 23.0 mm
